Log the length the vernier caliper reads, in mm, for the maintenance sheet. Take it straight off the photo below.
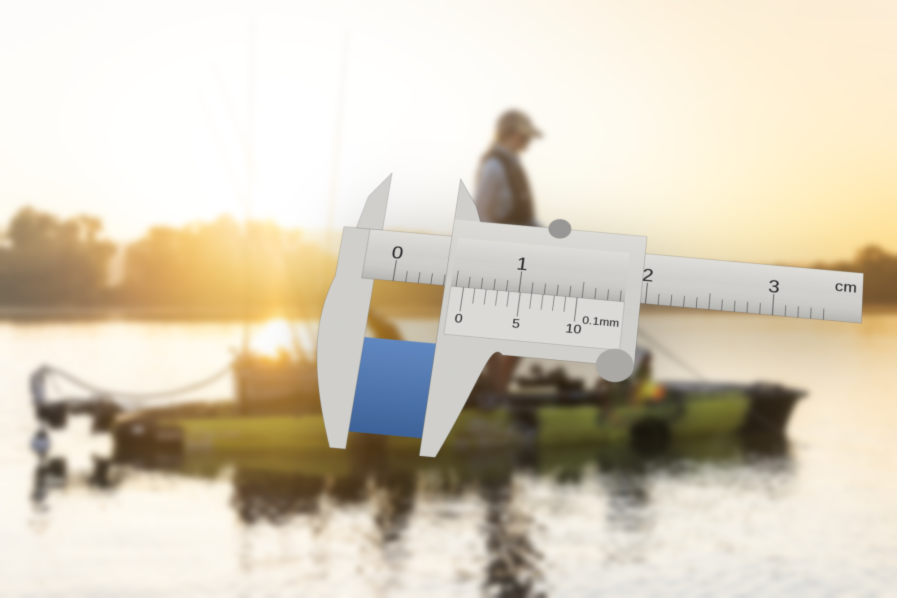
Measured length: 5.6 mm
